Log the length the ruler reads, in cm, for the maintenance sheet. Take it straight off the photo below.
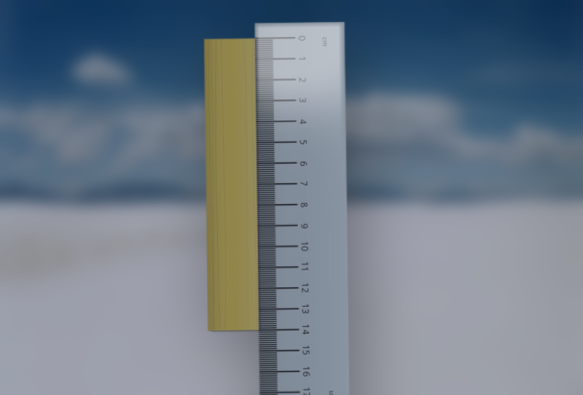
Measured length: 14 cm
